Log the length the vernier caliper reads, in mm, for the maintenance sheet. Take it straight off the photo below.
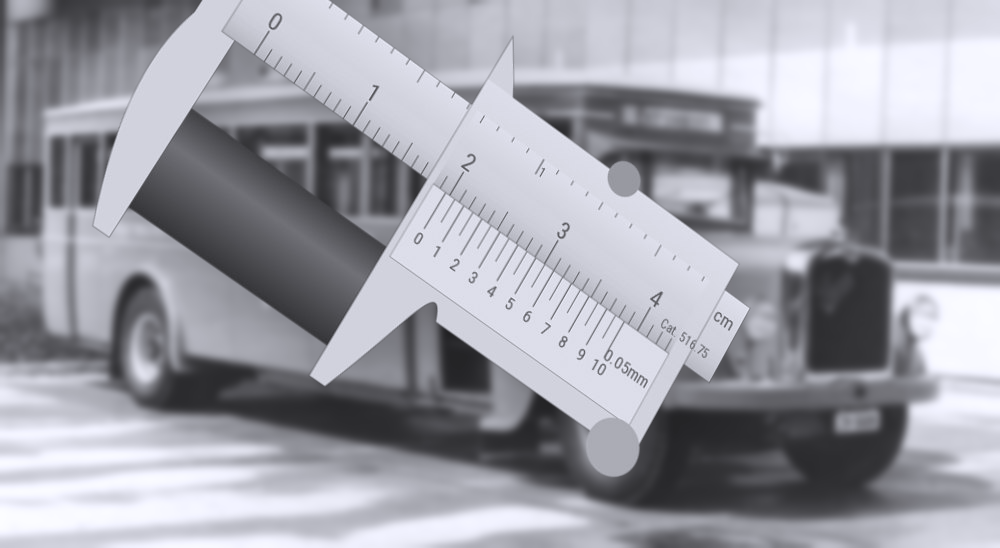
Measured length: 19.6 mm
